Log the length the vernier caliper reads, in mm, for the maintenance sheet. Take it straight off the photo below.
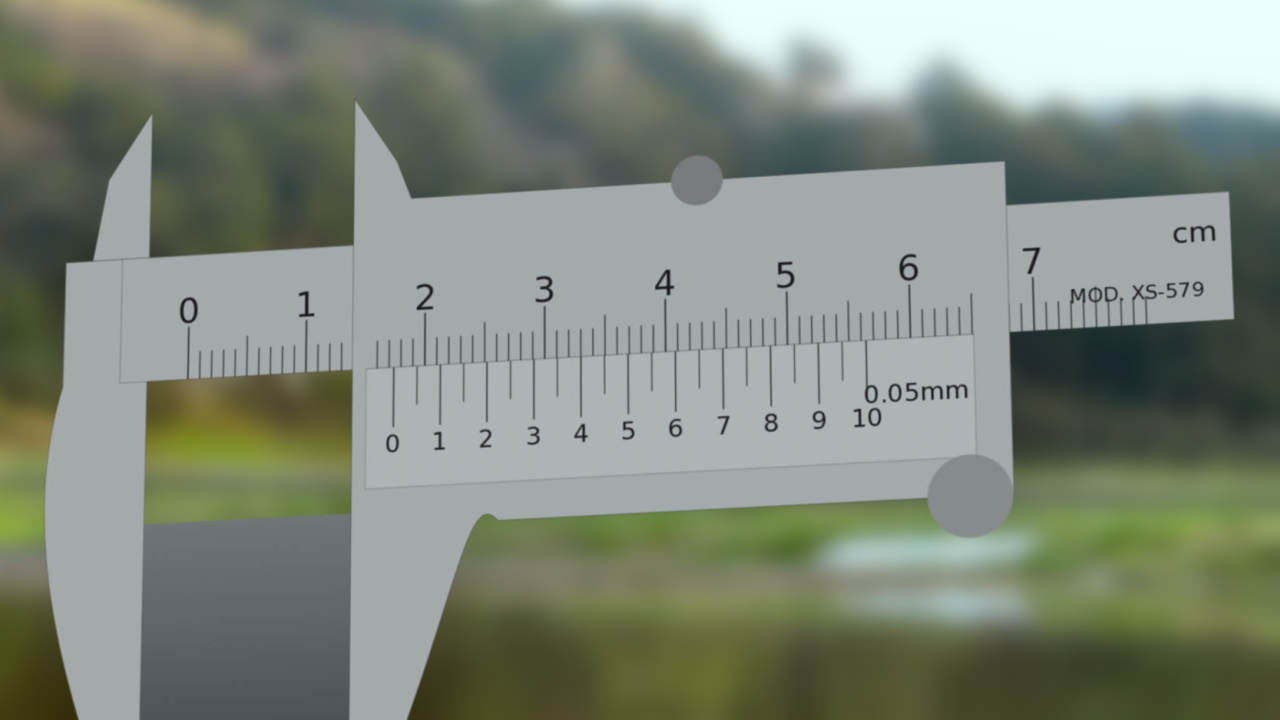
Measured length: 17.4 mm
